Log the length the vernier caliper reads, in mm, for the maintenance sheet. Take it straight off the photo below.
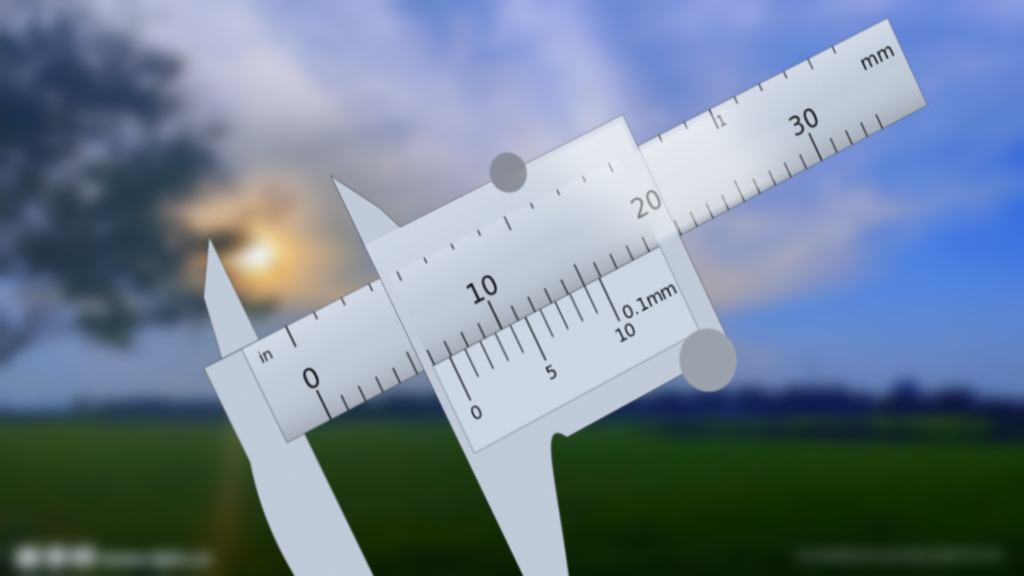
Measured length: 6.9 mm
